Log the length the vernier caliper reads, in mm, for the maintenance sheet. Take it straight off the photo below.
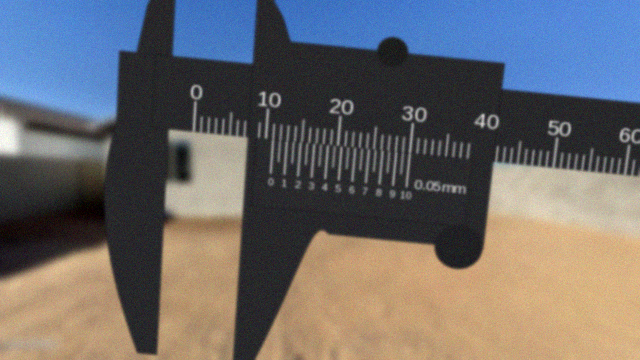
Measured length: 11.0 mm
